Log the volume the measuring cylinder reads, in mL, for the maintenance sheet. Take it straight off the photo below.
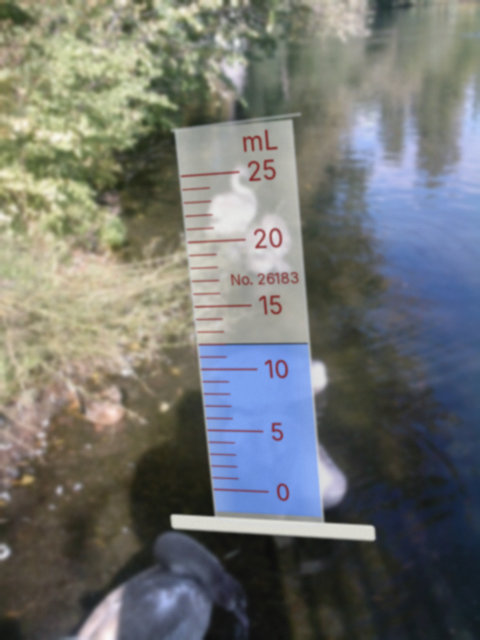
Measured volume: 12 mL
